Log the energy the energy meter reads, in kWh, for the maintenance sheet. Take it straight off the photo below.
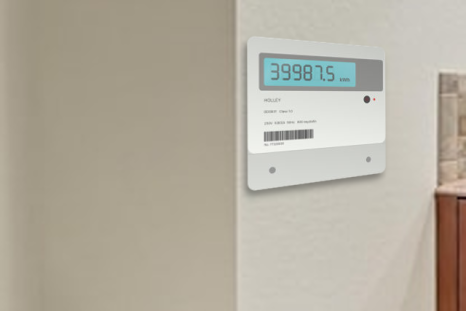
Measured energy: 39987.5 kWh
